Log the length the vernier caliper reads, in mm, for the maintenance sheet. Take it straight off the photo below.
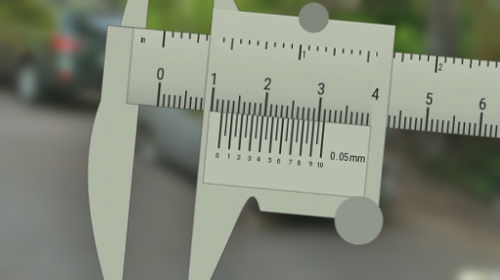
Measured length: 12.0 mm
